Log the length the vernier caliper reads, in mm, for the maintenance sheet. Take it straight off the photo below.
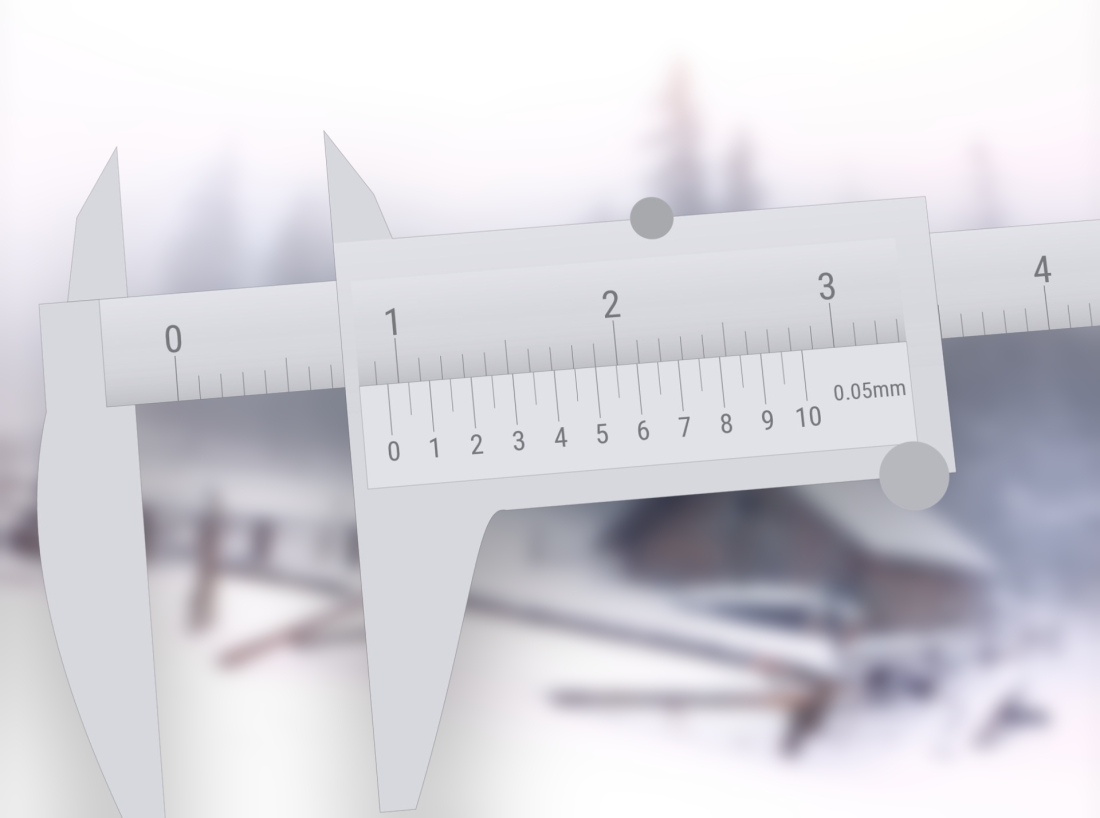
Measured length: 9.50 mm
